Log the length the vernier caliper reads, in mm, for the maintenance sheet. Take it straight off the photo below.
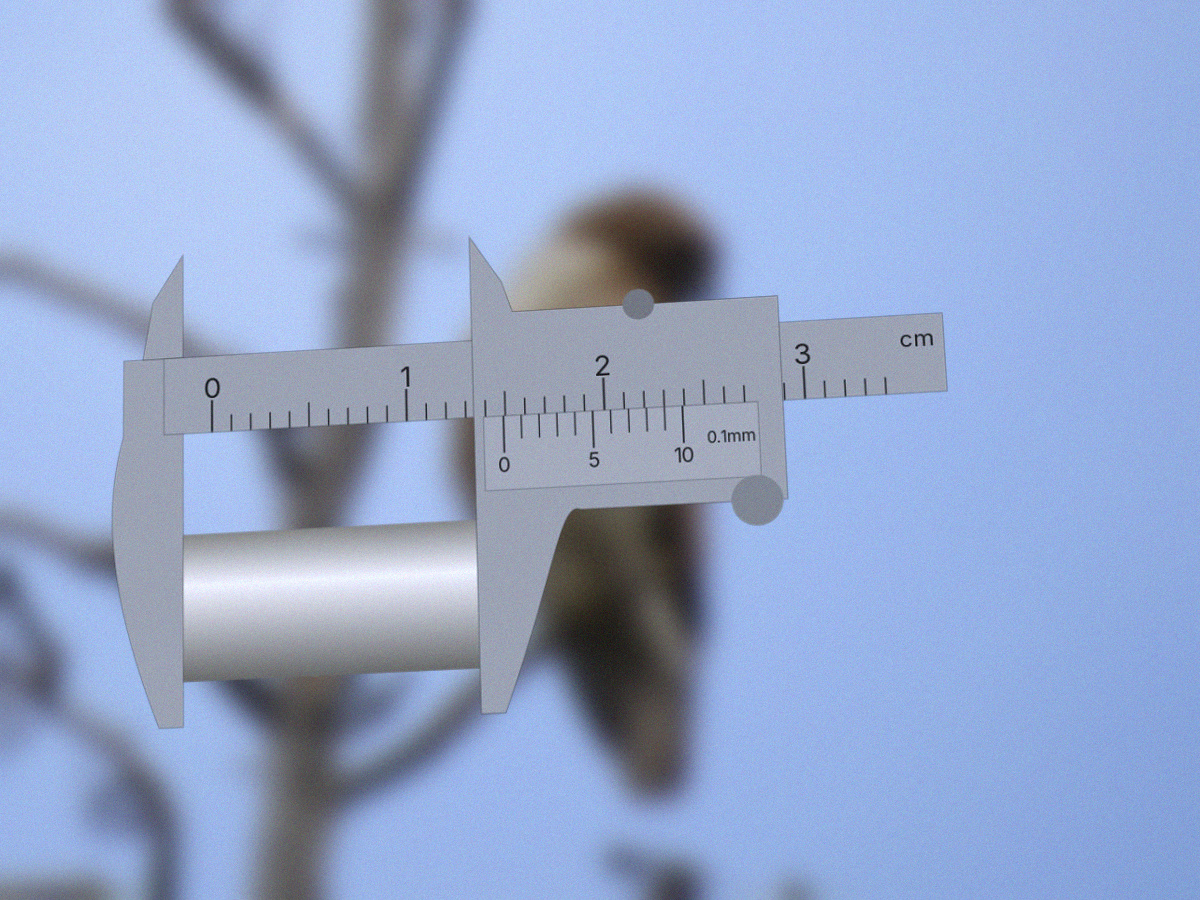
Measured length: 14.9 mm
